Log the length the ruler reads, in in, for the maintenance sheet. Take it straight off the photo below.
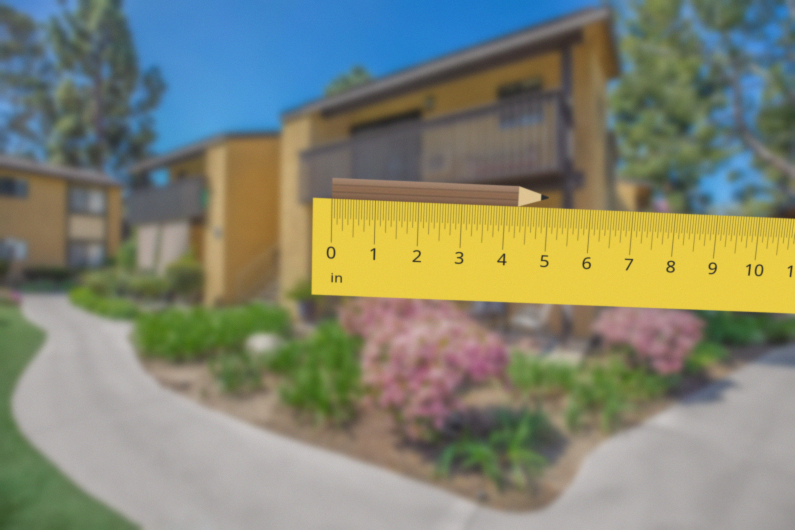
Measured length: 5 in
